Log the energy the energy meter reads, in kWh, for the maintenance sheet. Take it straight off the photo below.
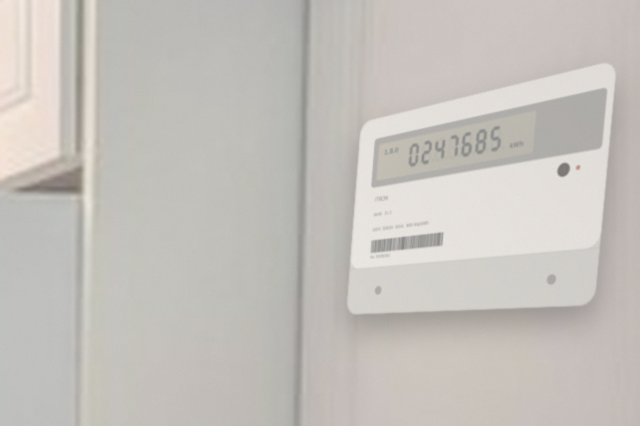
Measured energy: 247685 kWh
